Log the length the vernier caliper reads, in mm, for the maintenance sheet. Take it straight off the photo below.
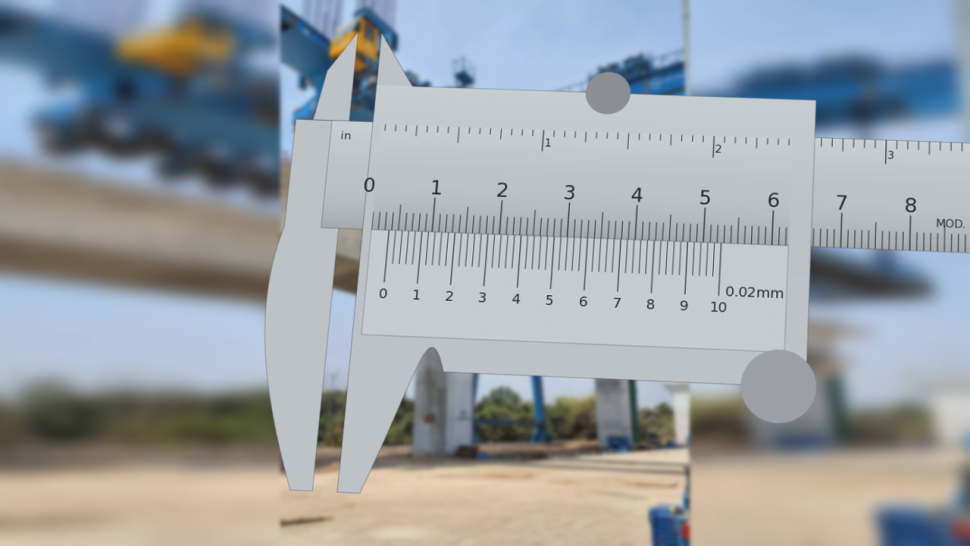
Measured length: 3.6 mm
